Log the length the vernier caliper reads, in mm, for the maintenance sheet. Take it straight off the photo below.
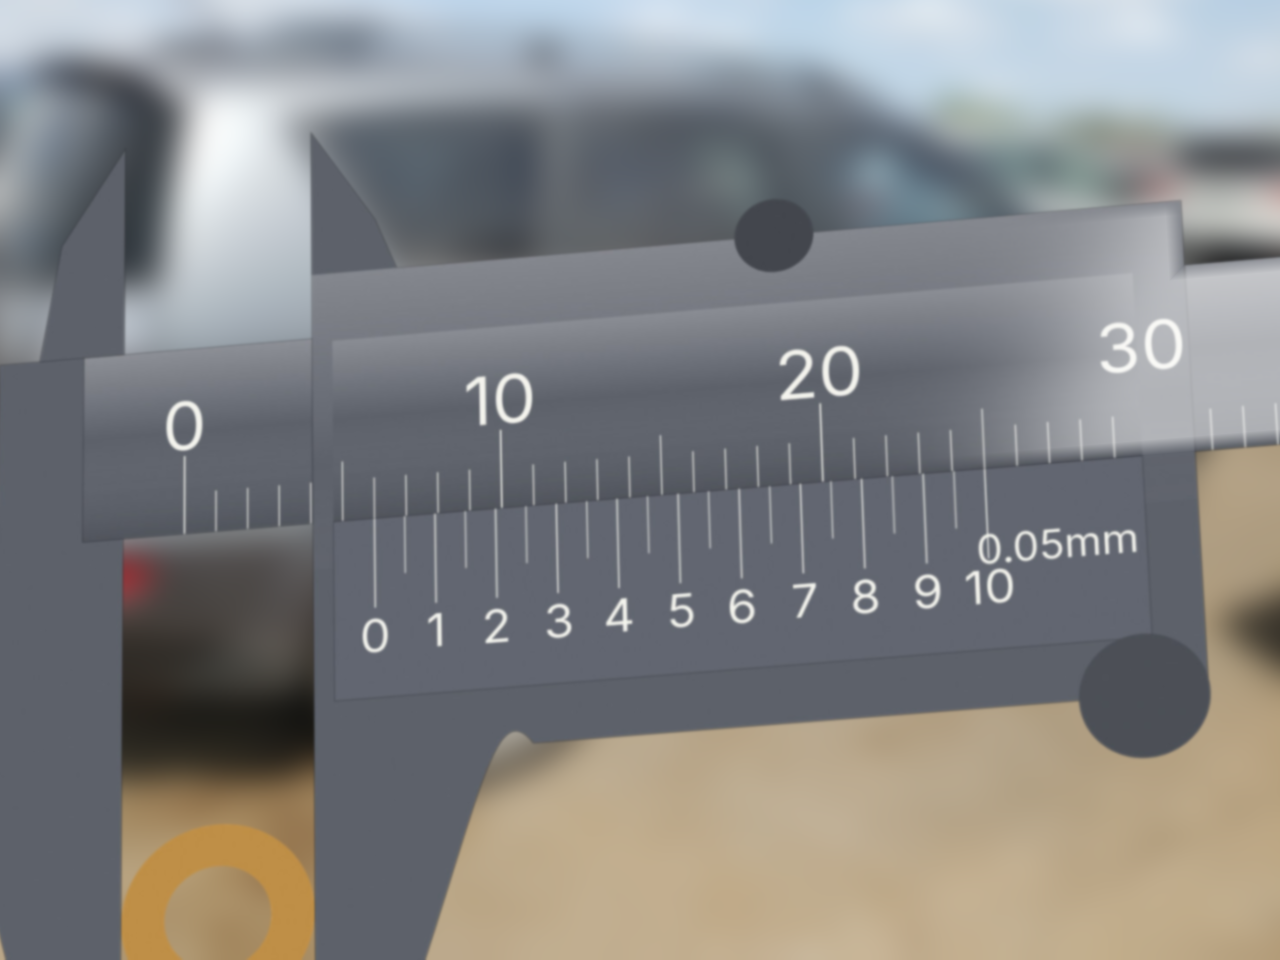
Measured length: 6.00 mm
